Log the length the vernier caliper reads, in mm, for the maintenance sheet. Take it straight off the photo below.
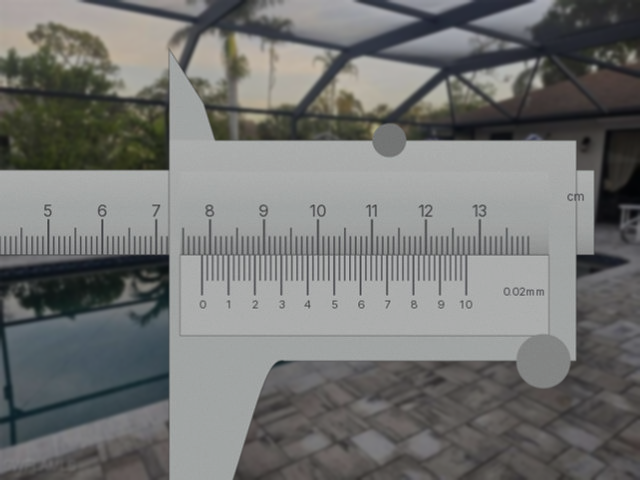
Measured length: 78.5 mm
